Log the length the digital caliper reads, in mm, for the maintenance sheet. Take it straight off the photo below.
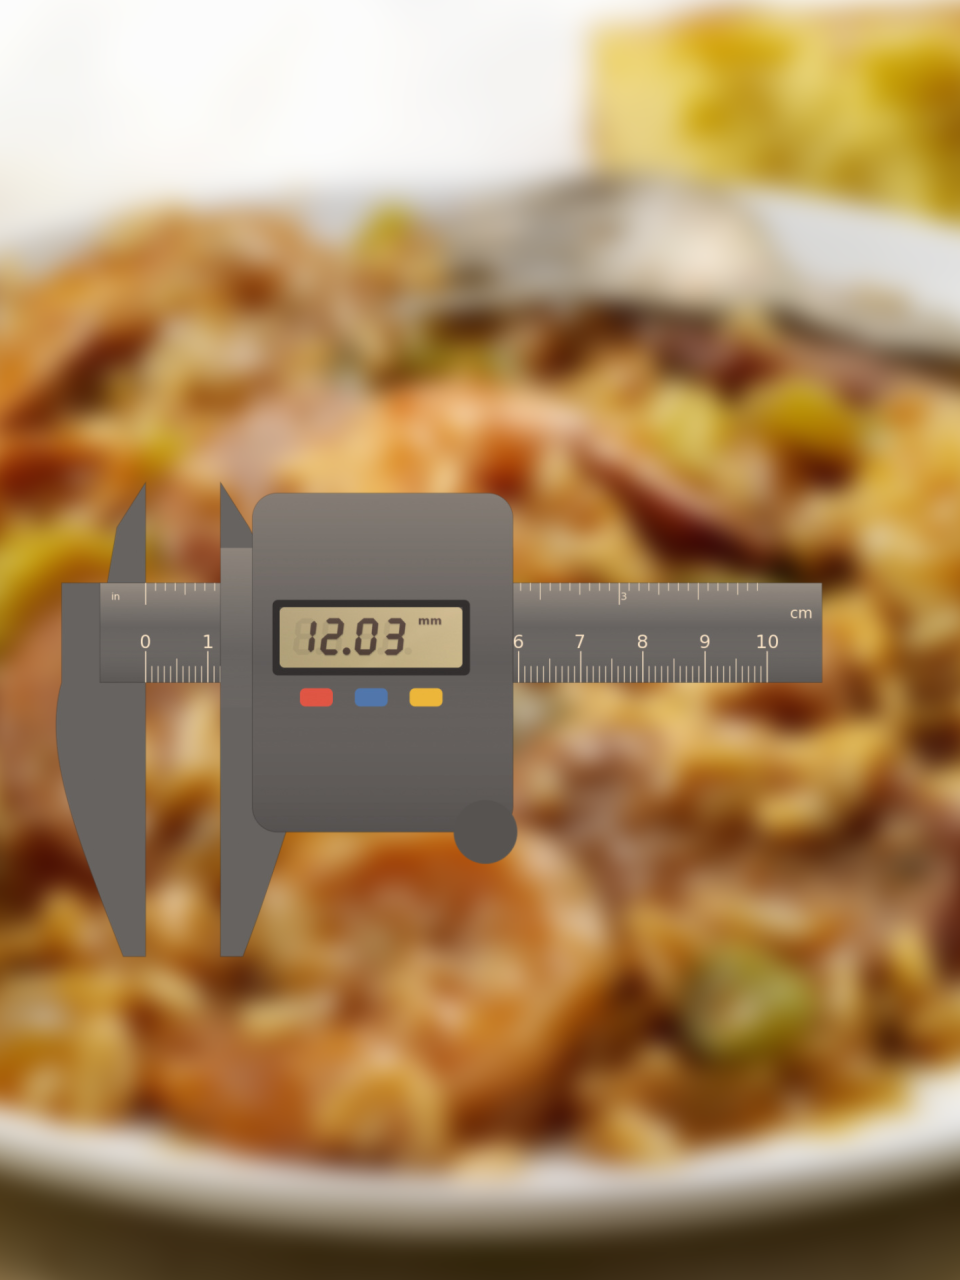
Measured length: 12.03 mm
